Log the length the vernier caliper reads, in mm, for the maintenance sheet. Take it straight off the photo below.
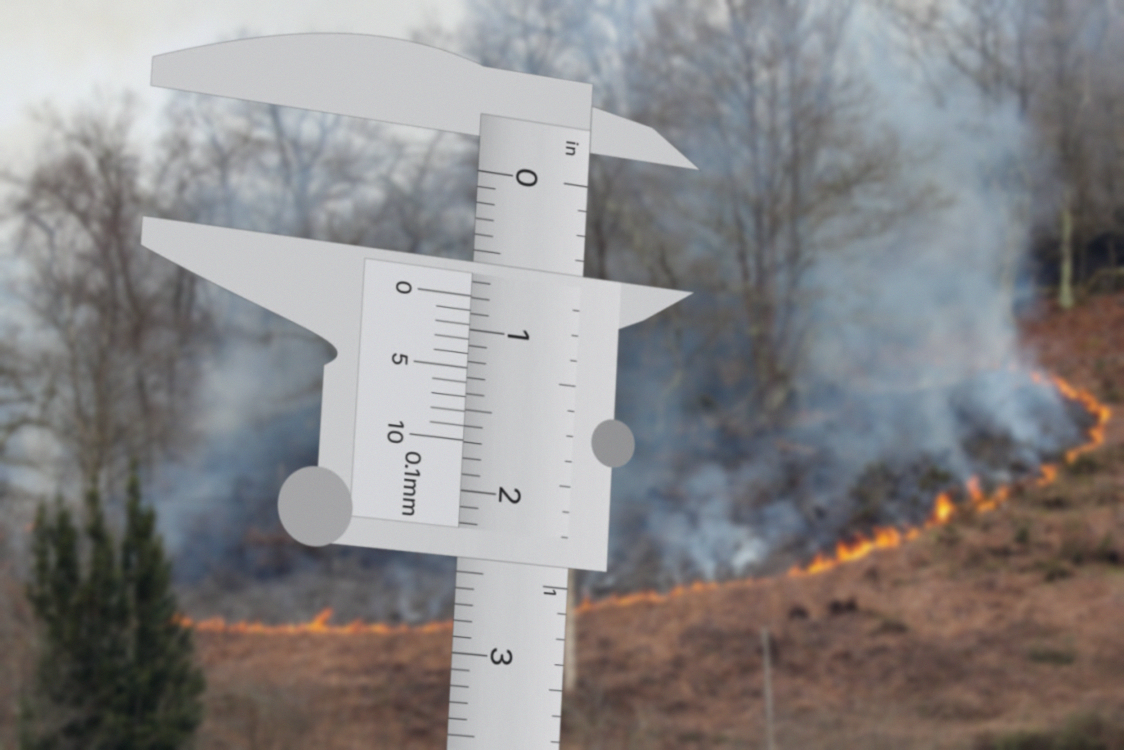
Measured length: 7.9 mm
